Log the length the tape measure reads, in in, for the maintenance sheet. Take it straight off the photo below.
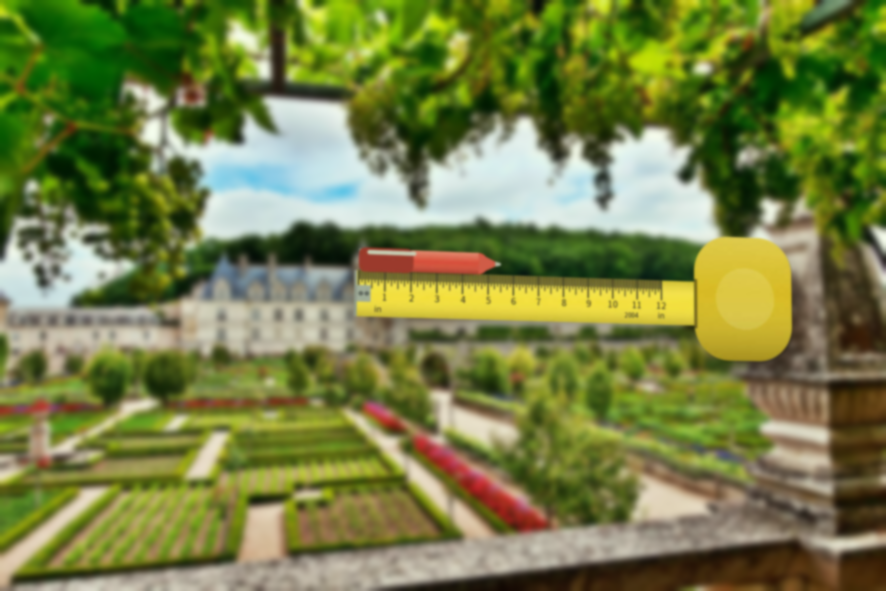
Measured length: 5.5 in
